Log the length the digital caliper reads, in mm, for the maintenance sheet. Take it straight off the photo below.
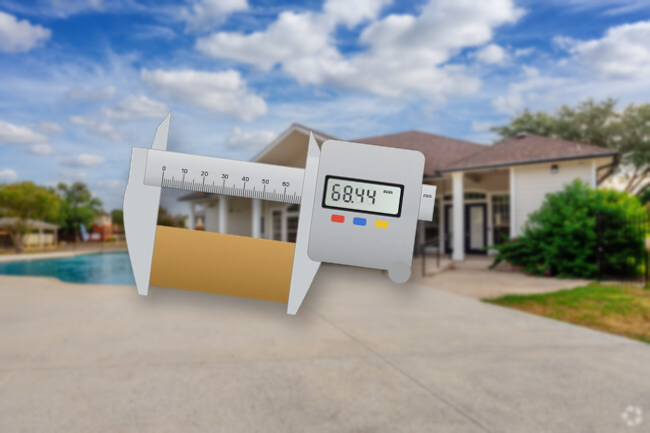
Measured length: 68.44 mm
